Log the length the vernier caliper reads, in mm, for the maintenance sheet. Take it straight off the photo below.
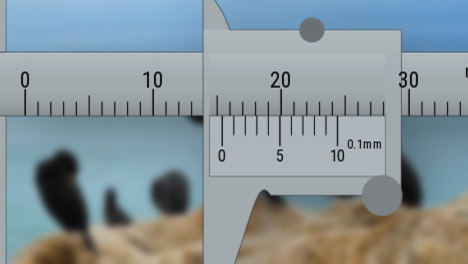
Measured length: 15.4 mm
